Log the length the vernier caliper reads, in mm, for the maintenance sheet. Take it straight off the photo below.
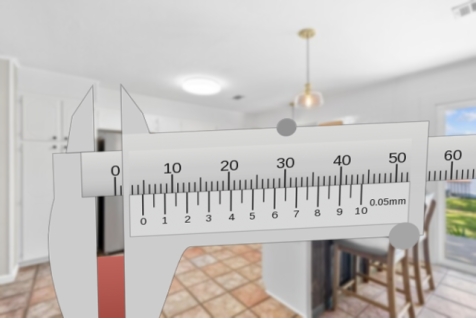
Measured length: 4.8 mm
